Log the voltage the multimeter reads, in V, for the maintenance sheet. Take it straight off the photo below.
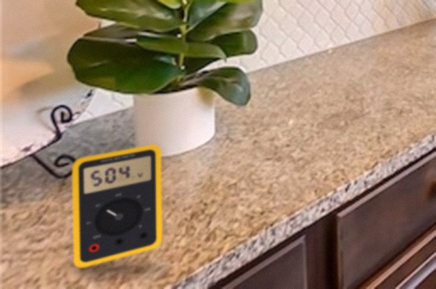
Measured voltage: 504 V
